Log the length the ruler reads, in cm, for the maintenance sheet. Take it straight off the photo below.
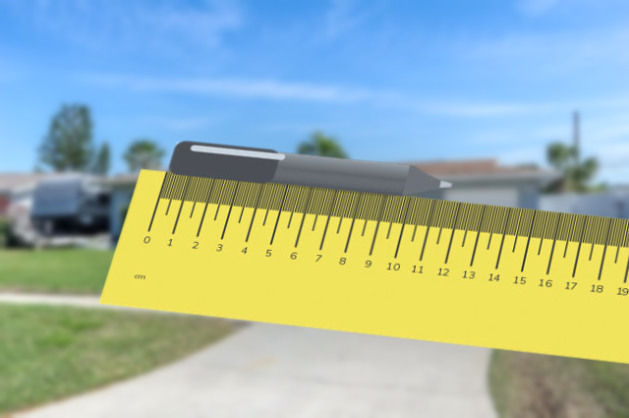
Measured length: 11.5 cm
